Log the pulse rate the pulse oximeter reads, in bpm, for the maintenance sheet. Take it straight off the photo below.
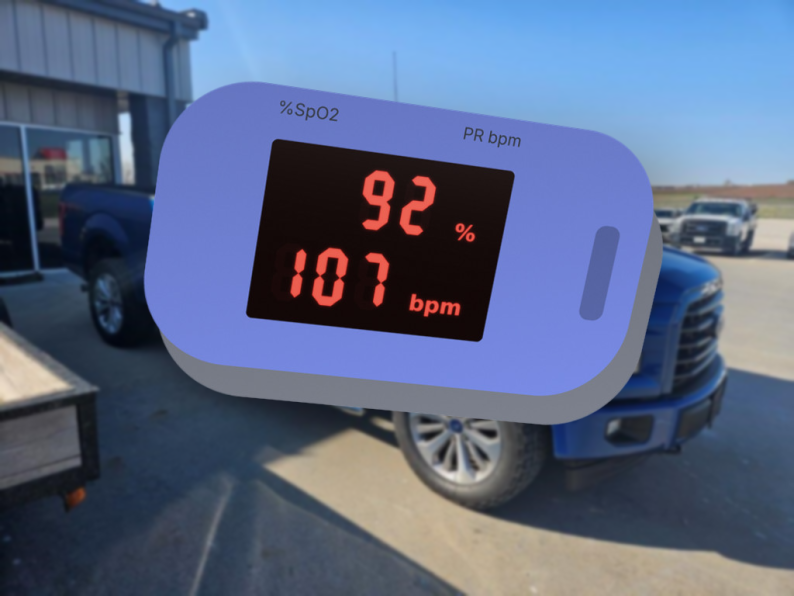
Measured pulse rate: 107 bpm
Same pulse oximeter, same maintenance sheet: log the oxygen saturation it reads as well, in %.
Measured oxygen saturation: 92 %
